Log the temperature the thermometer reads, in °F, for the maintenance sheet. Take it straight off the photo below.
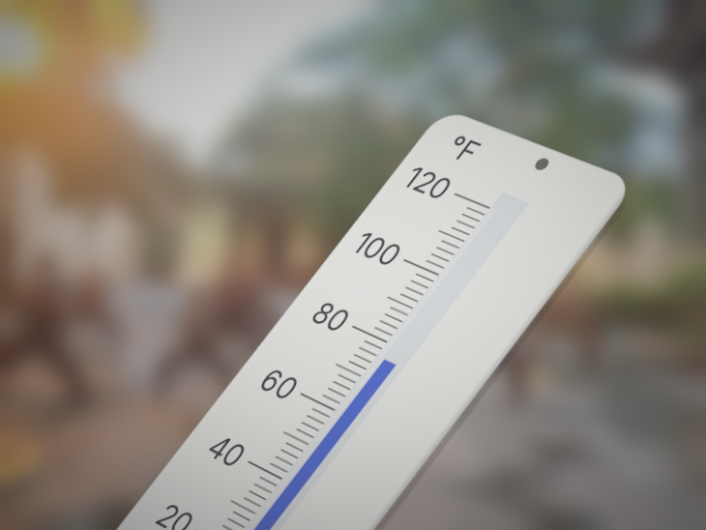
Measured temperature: 76 °F
